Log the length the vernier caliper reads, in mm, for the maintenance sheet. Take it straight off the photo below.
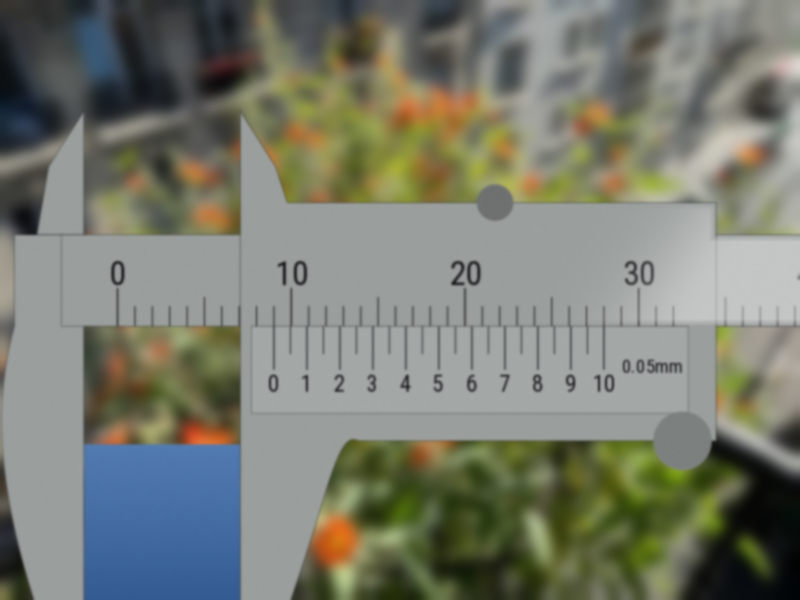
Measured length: 9.0 mm
